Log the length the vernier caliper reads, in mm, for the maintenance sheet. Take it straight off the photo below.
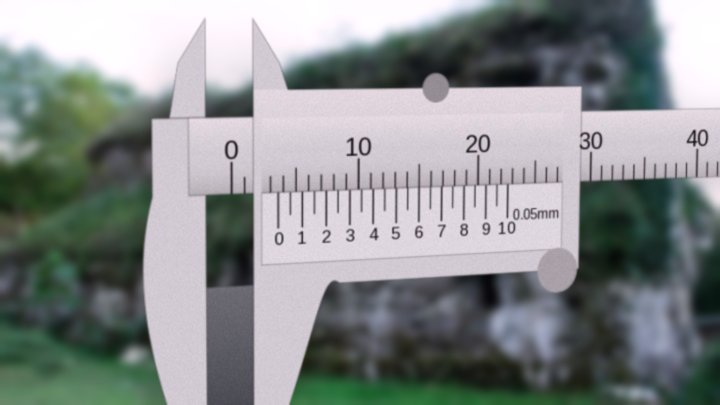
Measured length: 3.6 mm
